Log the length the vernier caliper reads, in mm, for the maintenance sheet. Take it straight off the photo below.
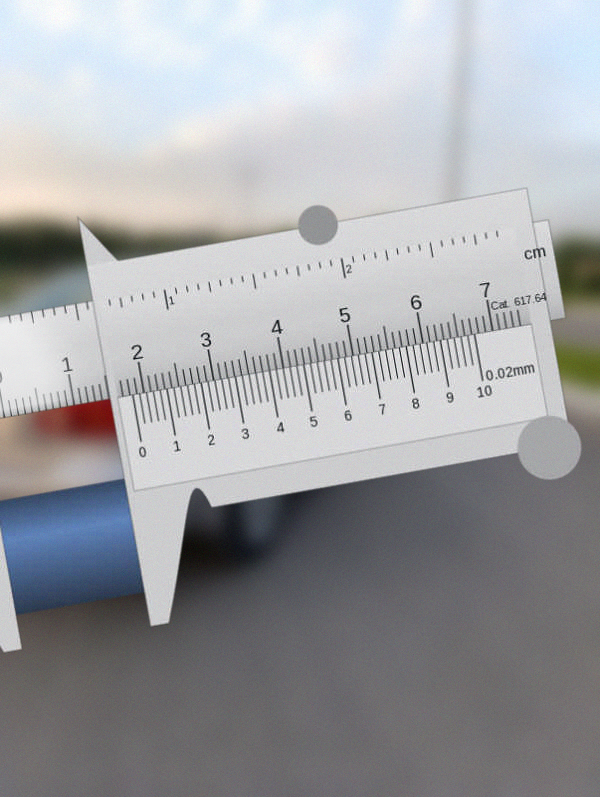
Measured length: 18.4 mm
